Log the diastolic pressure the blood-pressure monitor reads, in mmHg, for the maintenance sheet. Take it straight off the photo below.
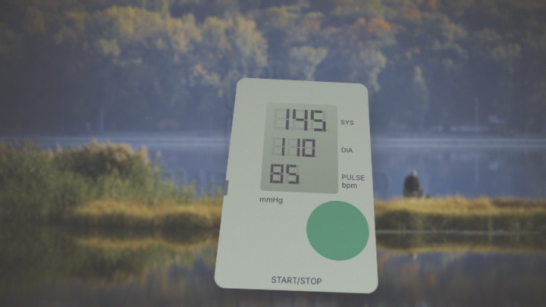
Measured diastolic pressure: 110 mmHg
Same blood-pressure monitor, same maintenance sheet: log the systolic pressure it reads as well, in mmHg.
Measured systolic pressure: 145 mmHg
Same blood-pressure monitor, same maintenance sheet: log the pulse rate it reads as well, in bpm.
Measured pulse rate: 85 bpm
